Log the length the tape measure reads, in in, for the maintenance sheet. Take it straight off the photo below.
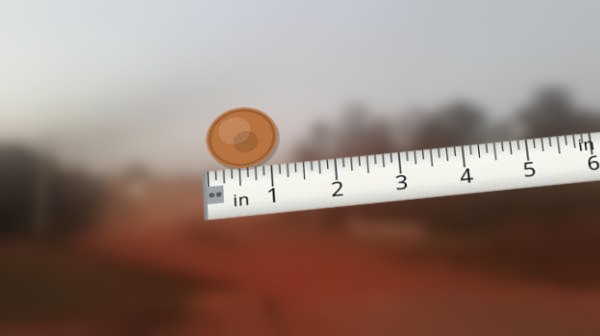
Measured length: 1.125 in
